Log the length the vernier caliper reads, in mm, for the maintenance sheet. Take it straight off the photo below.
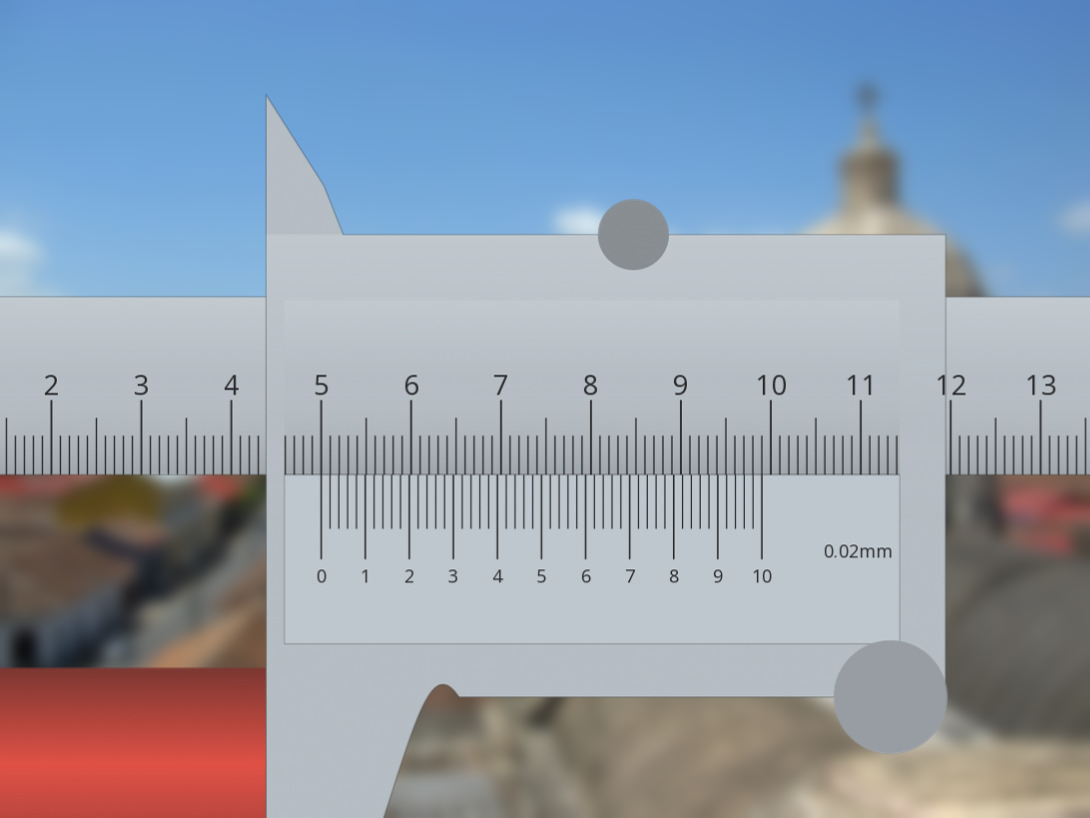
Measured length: 50.0 mm
